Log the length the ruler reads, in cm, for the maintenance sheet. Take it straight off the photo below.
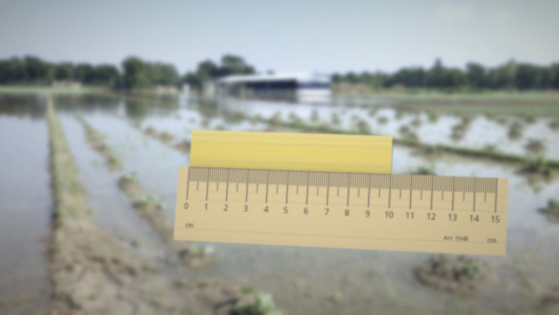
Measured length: 10 cm
